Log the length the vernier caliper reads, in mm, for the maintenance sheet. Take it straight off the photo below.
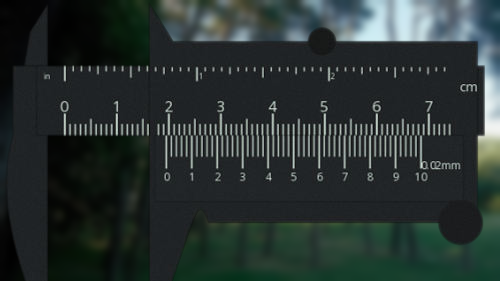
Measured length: 19.5 mm
